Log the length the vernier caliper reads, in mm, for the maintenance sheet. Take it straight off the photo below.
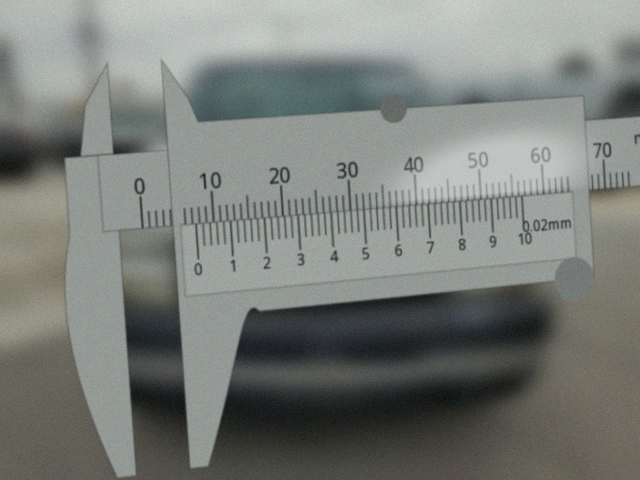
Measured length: 7.5 mm
